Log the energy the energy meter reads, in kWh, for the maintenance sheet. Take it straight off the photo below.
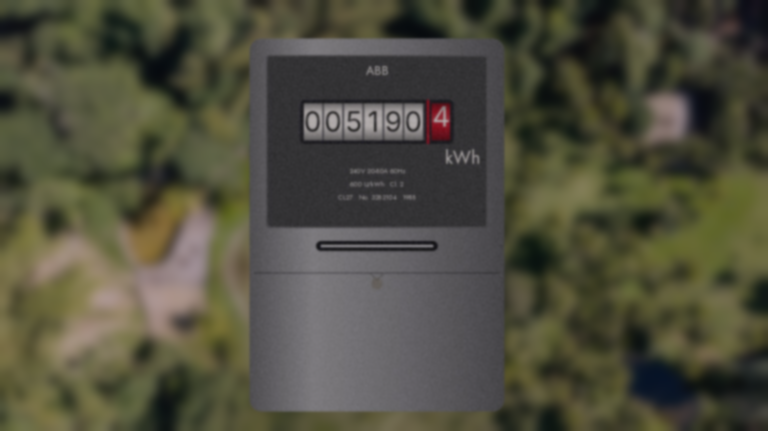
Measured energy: 5190.4 kWh
